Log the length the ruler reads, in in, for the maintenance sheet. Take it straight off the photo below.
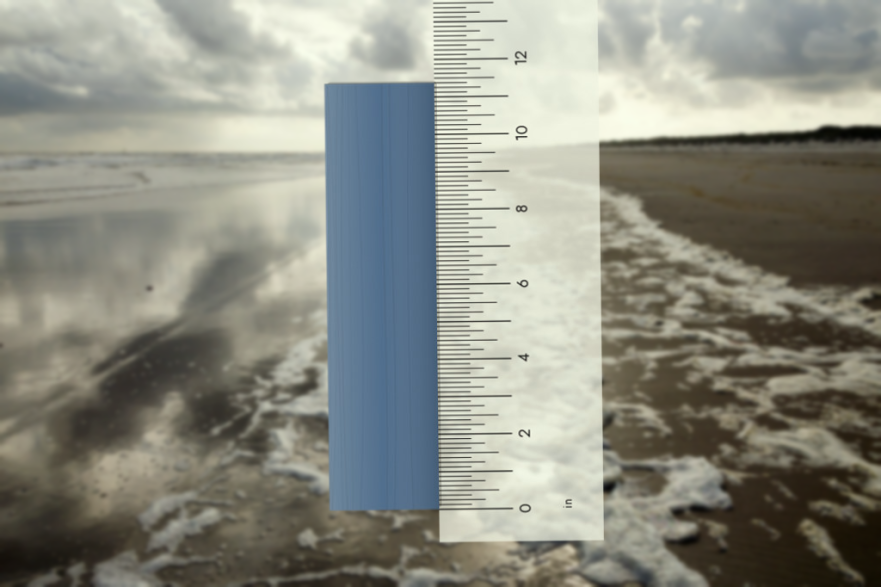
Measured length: 11.375 in
